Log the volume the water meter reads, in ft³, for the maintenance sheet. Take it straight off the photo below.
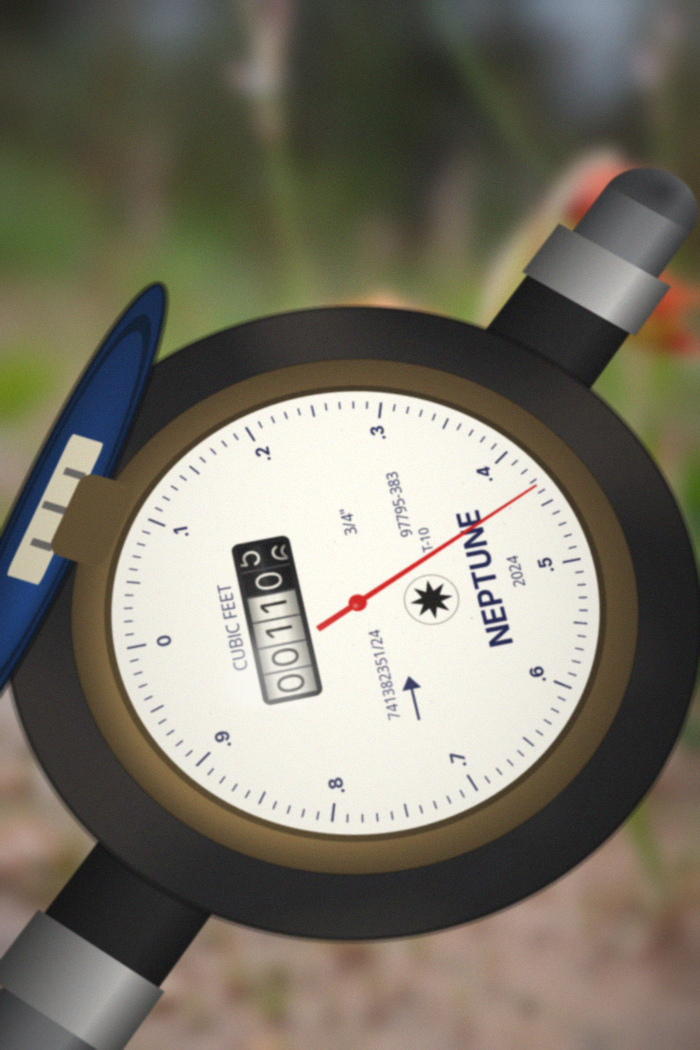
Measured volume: 1105.43 ft³
